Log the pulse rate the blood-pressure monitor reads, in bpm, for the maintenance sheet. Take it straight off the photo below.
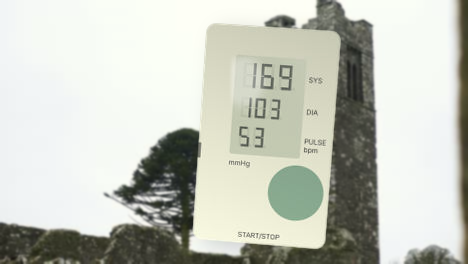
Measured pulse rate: 53 bpm
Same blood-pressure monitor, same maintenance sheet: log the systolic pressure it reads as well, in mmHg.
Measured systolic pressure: 169 mmHg
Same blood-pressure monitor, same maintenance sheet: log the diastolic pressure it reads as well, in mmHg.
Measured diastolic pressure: 103 mmHg
